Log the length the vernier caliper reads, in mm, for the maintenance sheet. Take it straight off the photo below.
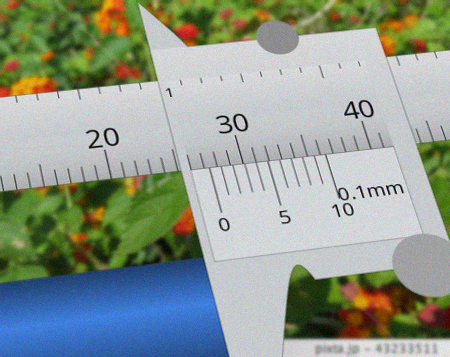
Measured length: 27.4 mm
